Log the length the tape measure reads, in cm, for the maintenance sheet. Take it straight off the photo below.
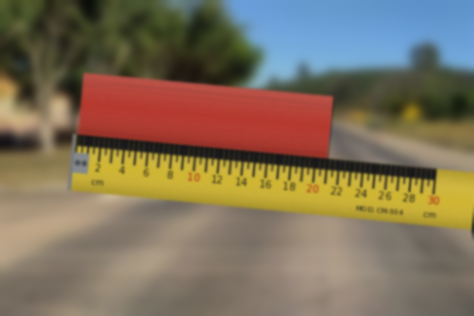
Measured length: 21 cm
